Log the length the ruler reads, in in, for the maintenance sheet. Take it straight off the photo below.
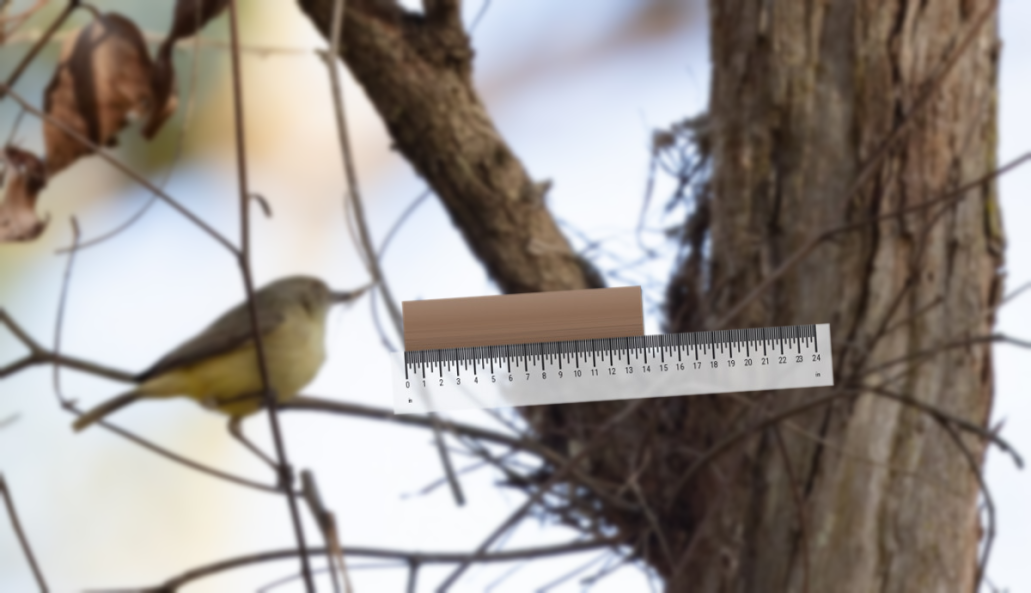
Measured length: 14 in
